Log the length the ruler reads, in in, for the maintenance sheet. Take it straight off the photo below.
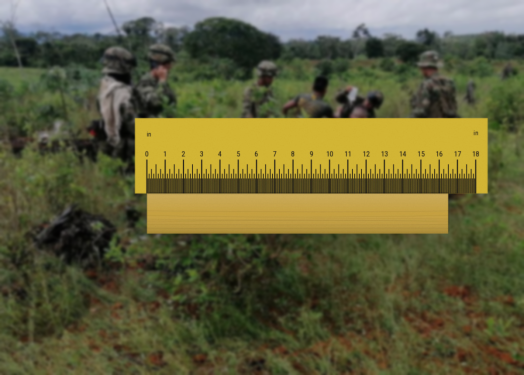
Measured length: 16.5 in
